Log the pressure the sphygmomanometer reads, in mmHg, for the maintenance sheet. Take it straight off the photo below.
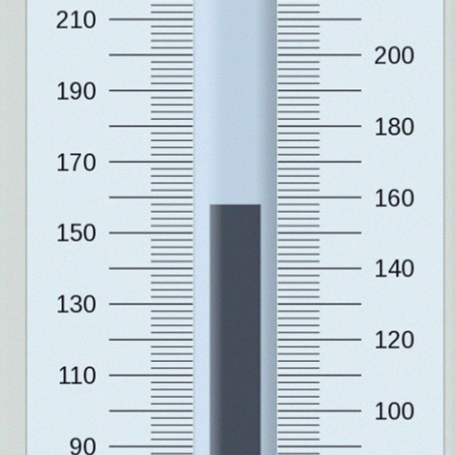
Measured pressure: 158 mmHg
